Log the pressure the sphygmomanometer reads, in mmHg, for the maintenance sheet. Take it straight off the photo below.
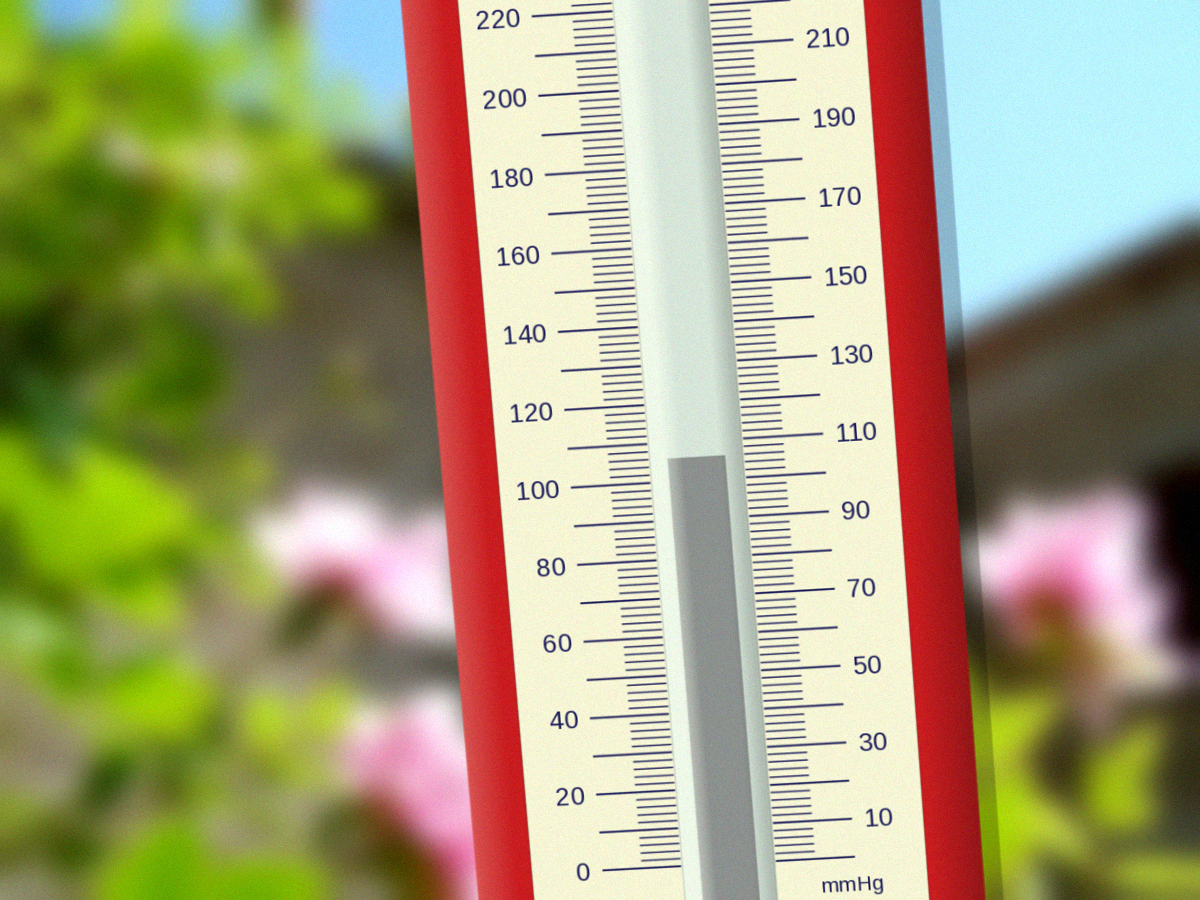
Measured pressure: 106 mmHg
